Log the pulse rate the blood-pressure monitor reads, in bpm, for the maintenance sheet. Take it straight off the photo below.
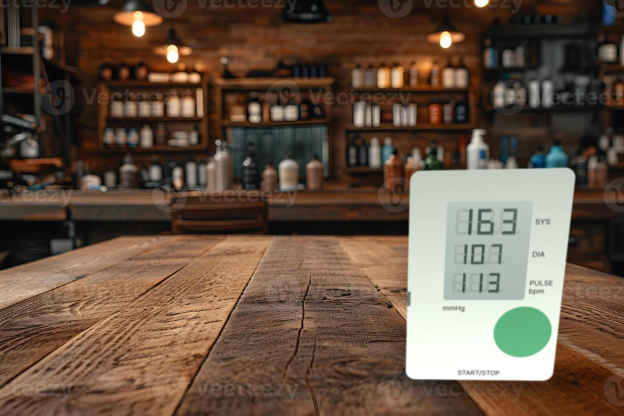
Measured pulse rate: 113 bpm
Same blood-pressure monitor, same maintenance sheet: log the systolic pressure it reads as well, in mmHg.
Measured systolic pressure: 163 mmHg
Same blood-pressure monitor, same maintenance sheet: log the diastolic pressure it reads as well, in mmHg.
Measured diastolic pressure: 107 mmHg
